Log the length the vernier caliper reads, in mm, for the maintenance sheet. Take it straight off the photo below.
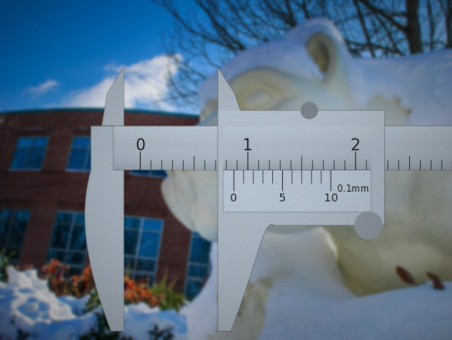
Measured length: 8.7 mm
